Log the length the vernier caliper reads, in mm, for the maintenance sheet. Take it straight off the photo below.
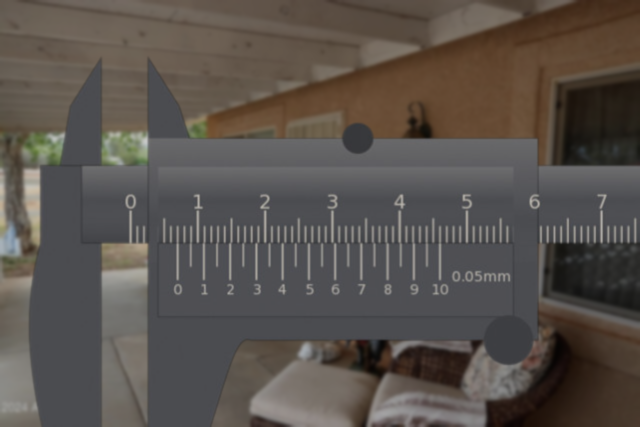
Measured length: 7.0 mm
